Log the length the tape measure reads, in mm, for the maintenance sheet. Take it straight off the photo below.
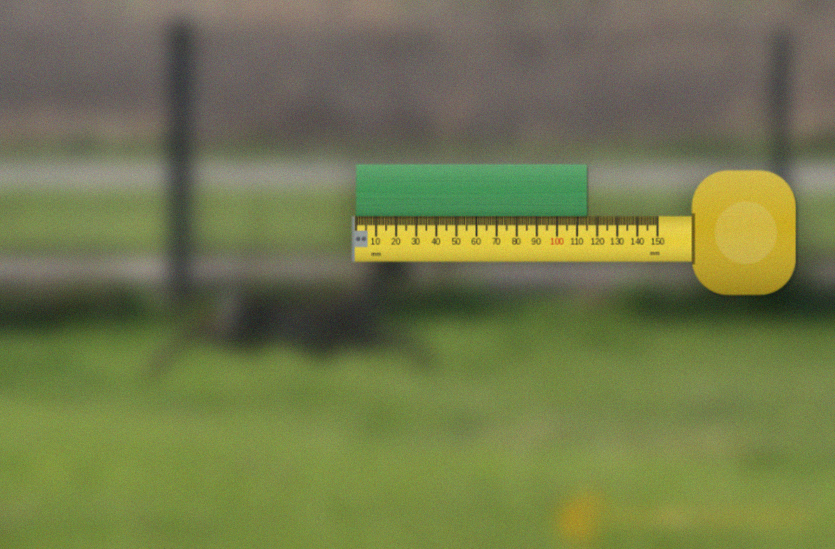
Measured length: 115 mm
